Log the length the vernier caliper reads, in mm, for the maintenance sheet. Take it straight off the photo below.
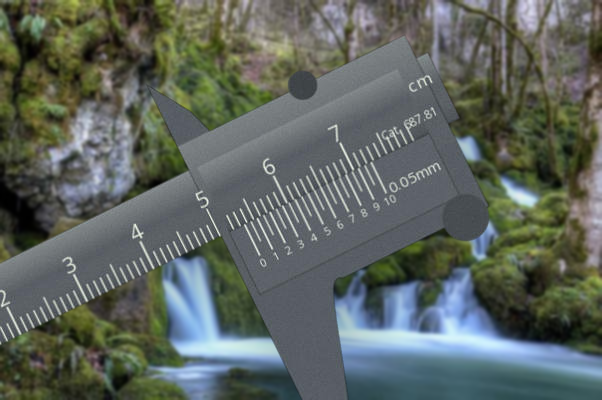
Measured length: 53.6 mm
